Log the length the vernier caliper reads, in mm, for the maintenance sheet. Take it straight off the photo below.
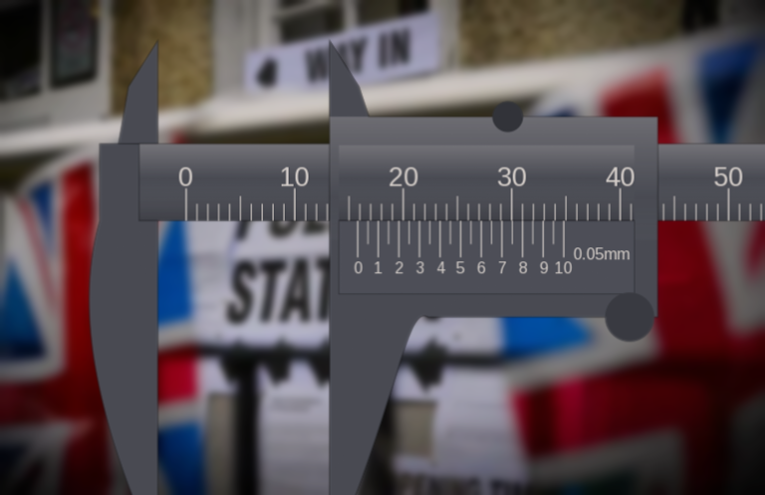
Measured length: 15.8 mm
